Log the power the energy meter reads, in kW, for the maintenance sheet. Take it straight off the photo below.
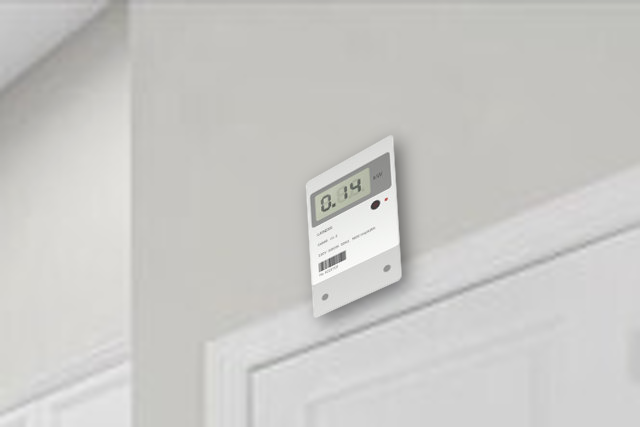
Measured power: 0.14 kW
